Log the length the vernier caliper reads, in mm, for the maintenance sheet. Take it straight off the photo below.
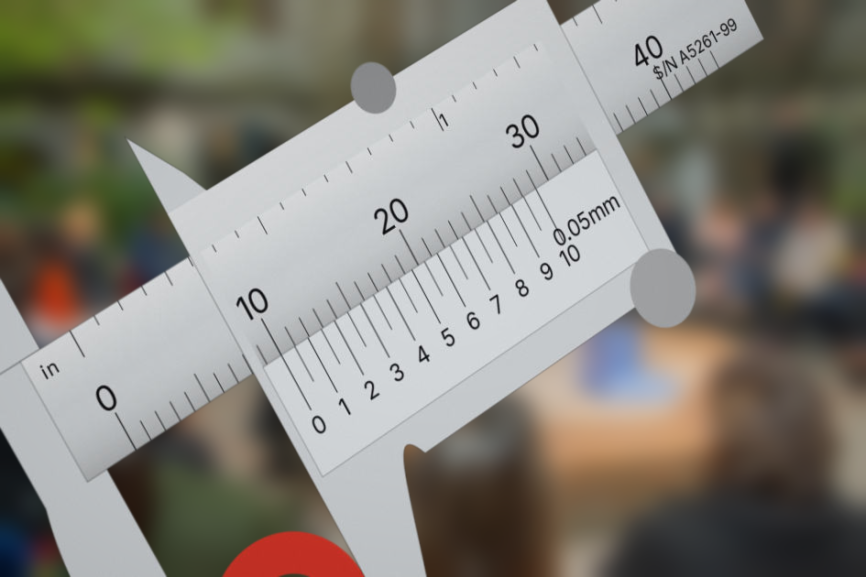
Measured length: 10.0 mm
